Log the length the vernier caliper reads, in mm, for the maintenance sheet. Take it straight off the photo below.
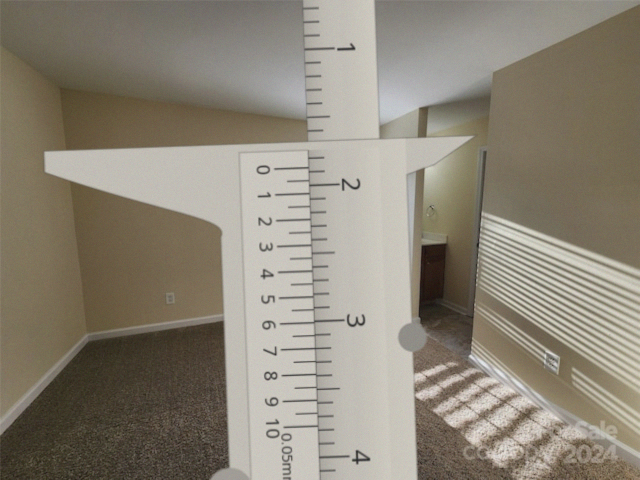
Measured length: 18.7 mm
